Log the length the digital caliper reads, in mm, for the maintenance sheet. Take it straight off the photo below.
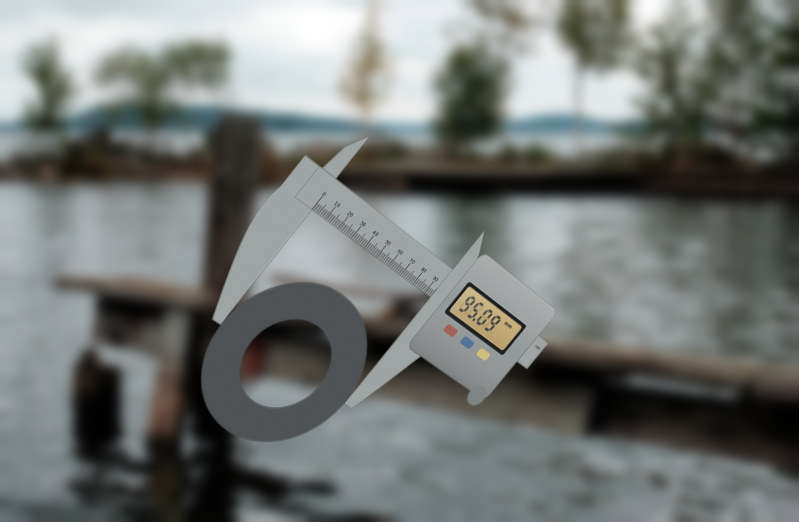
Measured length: 95.09 mm
